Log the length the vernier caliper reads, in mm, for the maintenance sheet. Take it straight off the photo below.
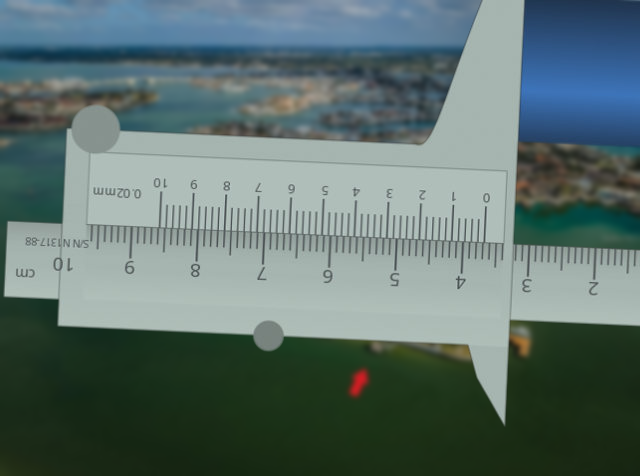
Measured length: 36.8 mm
